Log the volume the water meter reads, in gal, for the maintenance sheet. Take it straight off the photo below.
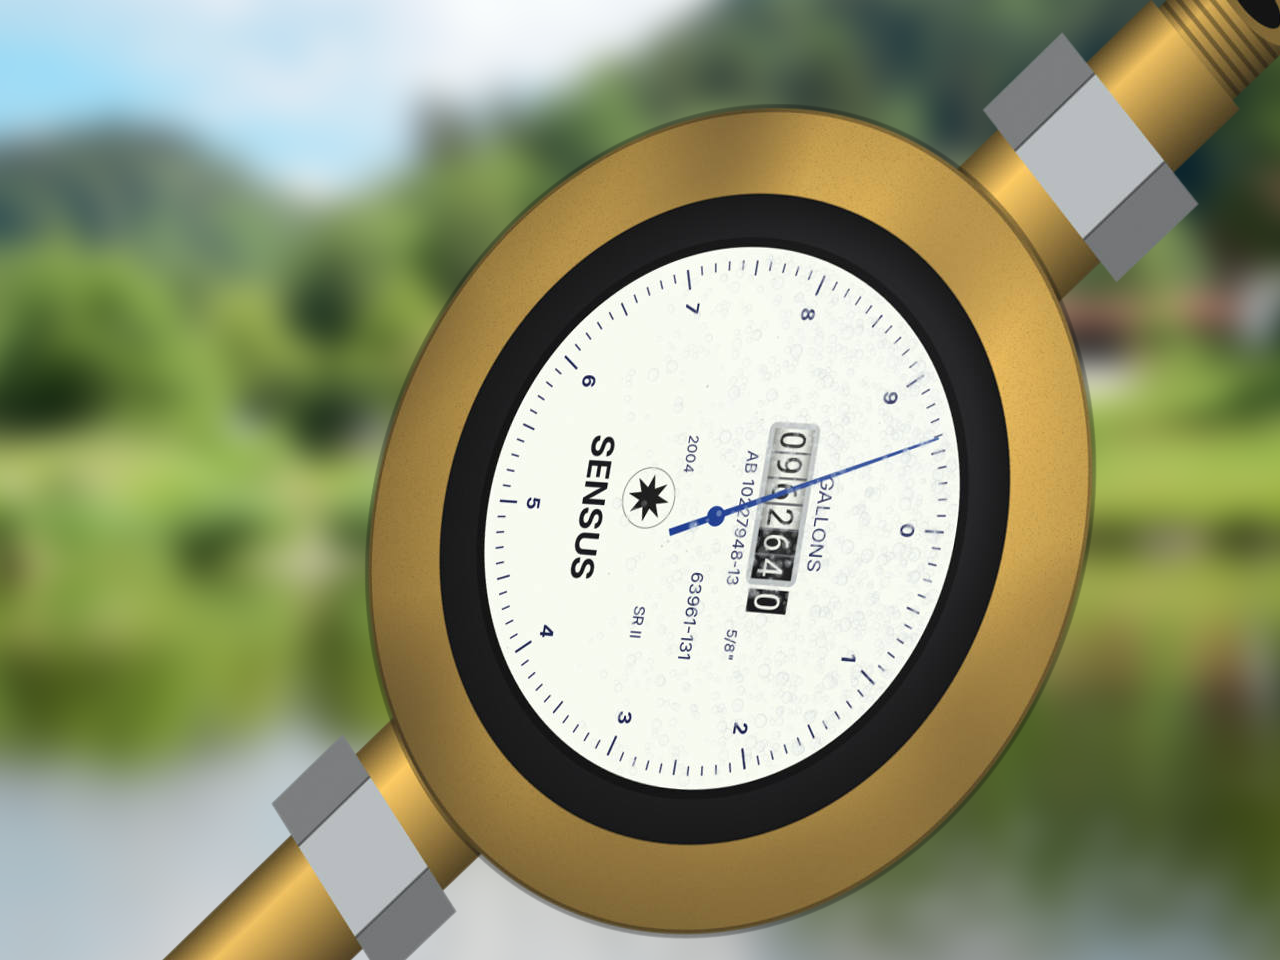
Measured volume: 962639.4 gal
